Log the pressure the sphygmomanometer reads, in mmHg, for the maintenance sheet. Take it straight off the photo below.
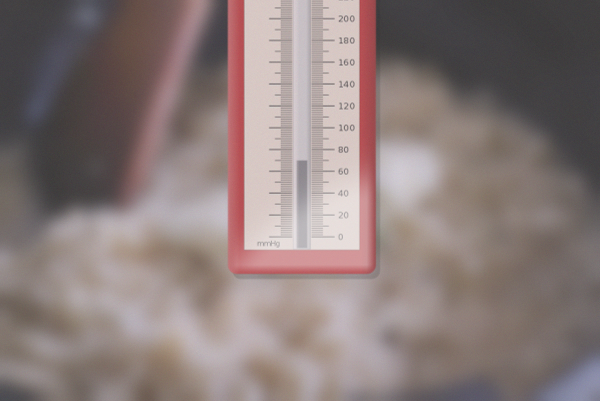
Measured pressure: 70 mmHg
